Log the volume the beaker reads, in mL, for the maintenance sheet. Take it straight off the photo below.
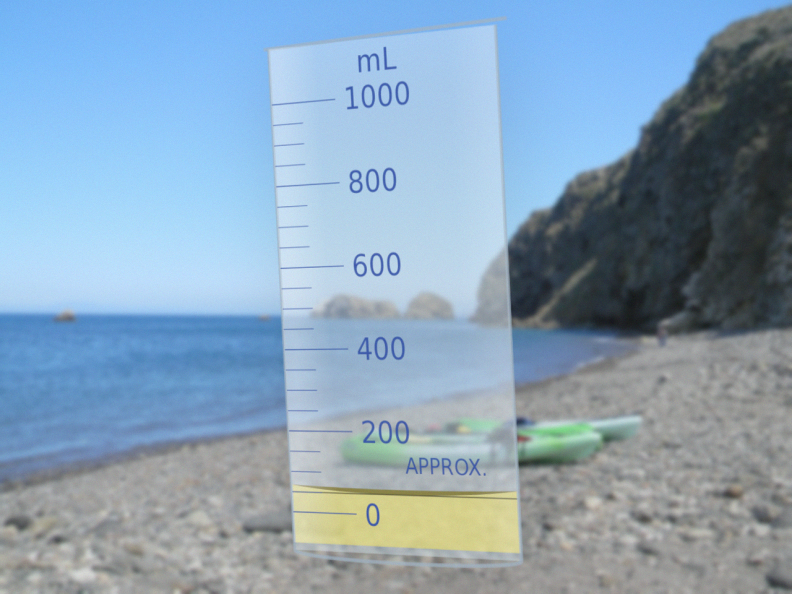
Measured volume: 50 mL
